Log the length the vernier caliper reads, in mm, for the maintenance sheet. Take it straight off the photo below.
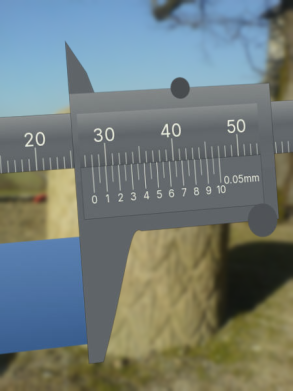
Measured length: 28.0 mm
